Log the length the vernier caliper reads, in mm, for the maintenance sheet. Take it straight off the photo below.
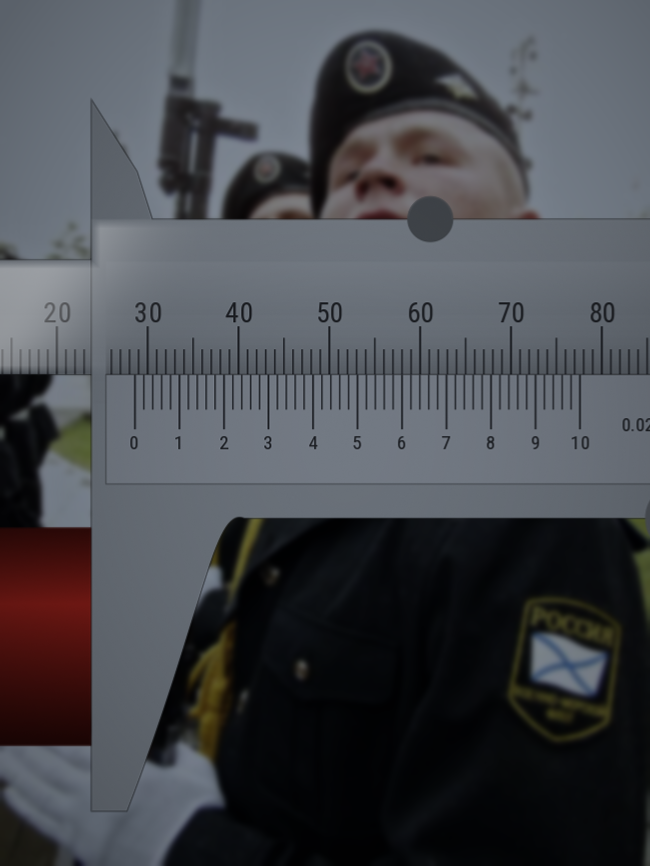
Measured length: 28.6 mm
